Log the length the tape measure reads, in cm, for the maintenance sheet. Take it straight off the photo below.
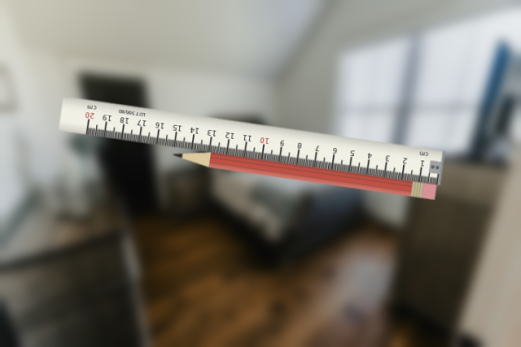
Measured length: 15 cm
